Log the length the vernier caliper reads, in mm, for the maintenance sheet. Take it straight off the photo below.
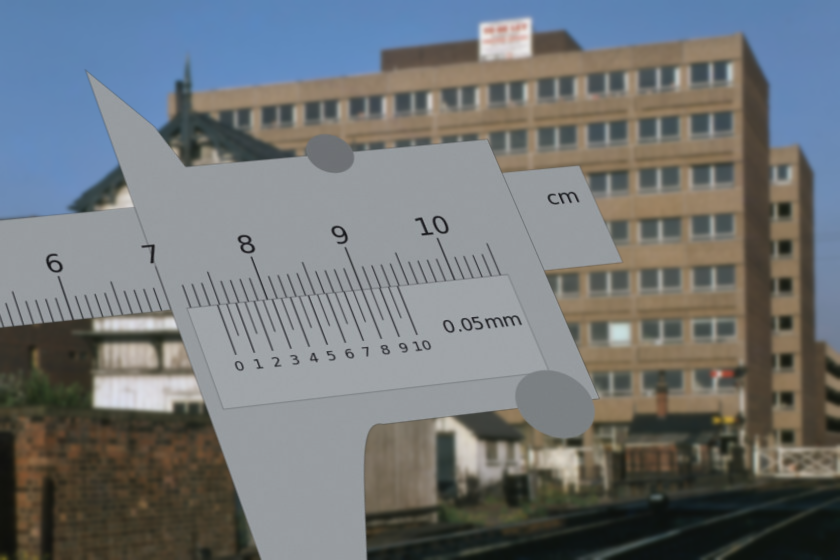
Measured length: 74.8 mm
